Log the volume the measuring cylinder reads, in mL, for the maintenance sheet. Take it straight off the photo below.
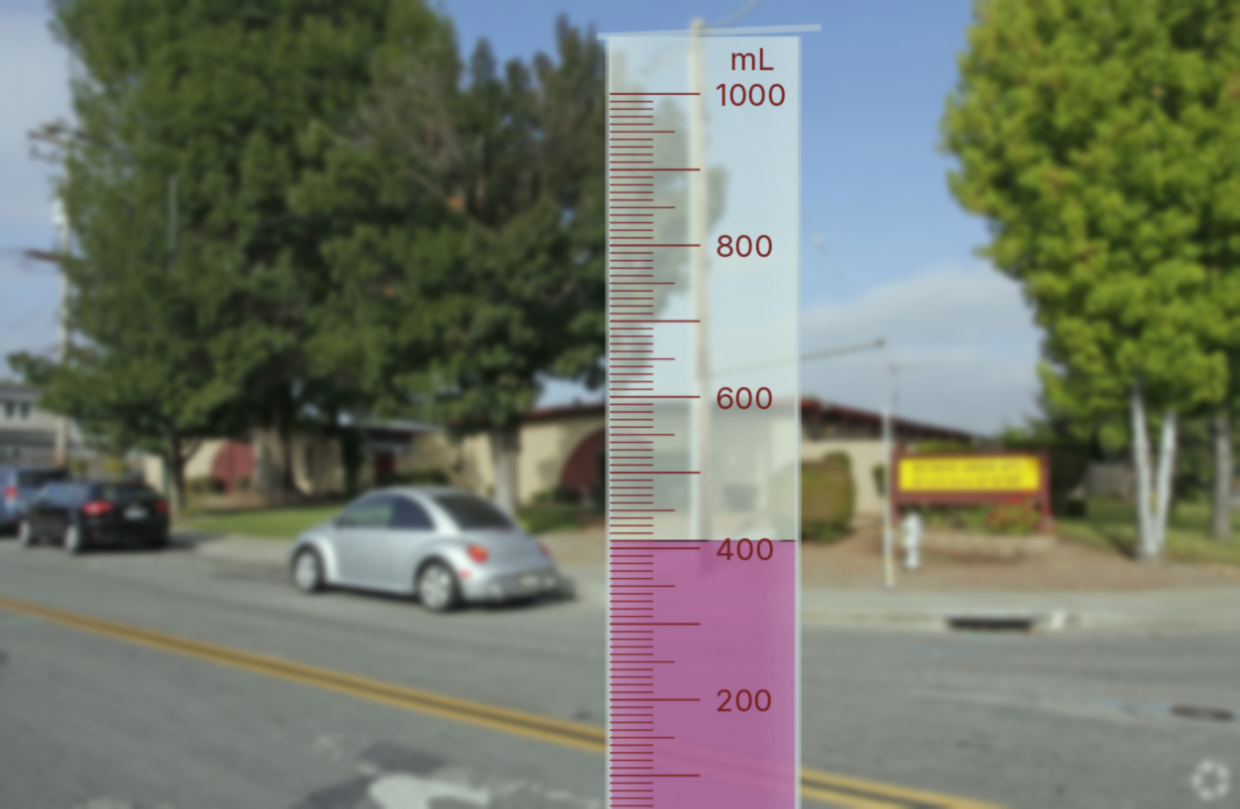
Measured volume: 410 mL
